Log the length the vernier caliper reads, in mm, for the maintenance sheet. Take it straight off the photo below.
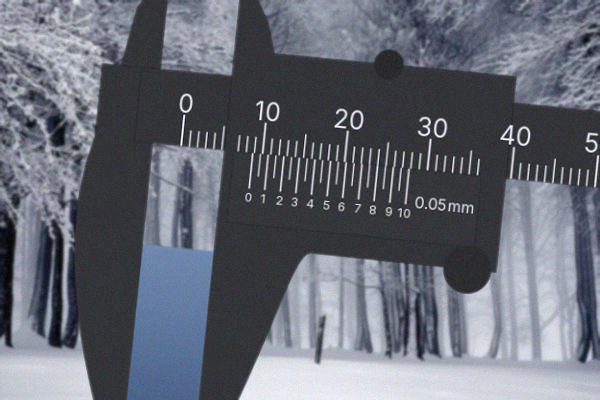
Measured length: 8.8 mm
